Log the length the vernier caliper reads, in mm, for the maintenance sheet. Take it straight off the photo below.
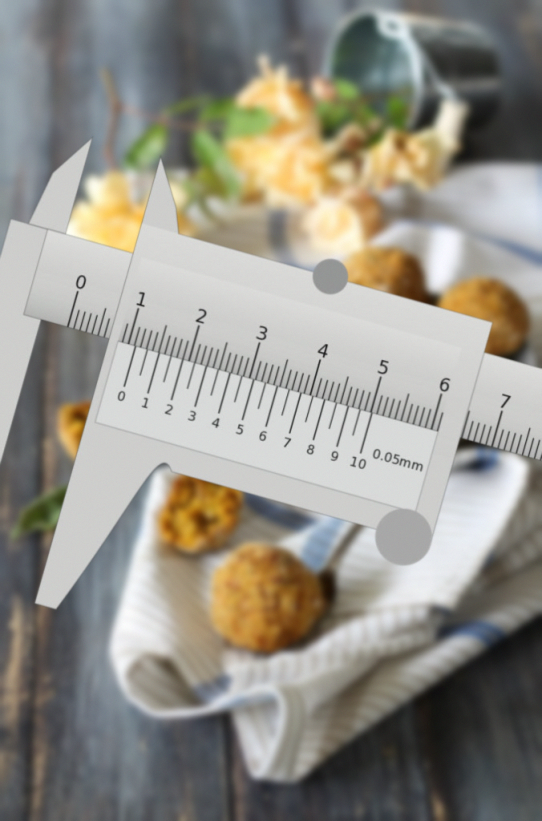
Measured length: 11.2 mm
